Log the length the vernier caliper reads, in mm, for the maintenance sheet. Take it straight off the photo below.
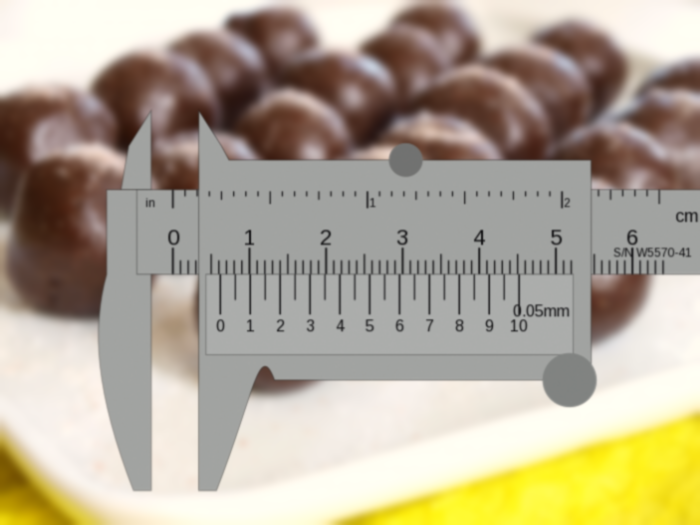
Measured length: 6.2 mm
